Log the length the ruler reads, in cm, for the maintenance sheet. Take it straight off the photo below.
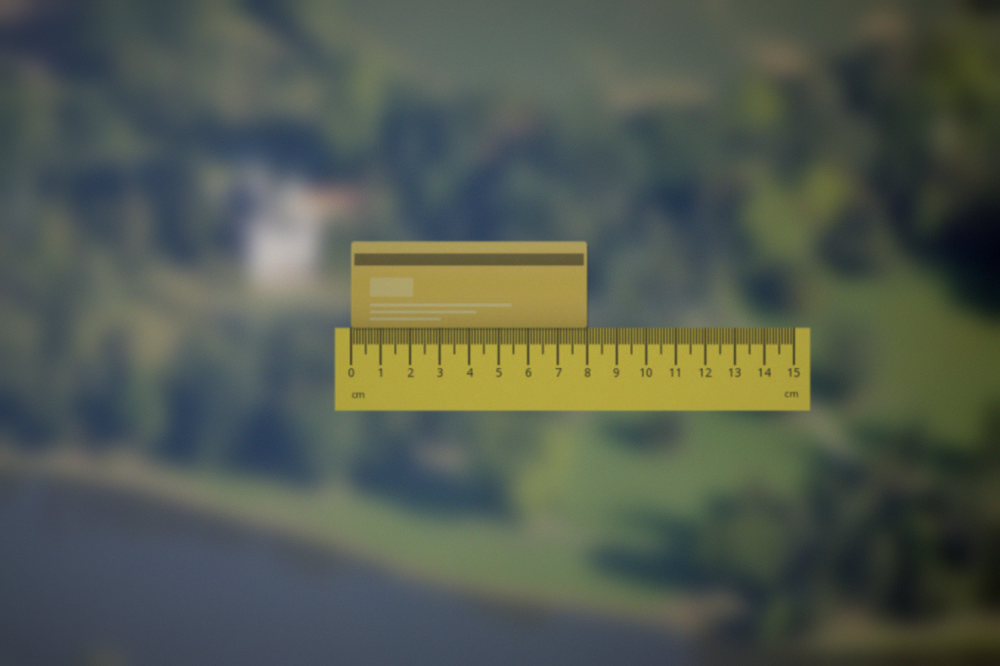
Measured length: 8 cm
